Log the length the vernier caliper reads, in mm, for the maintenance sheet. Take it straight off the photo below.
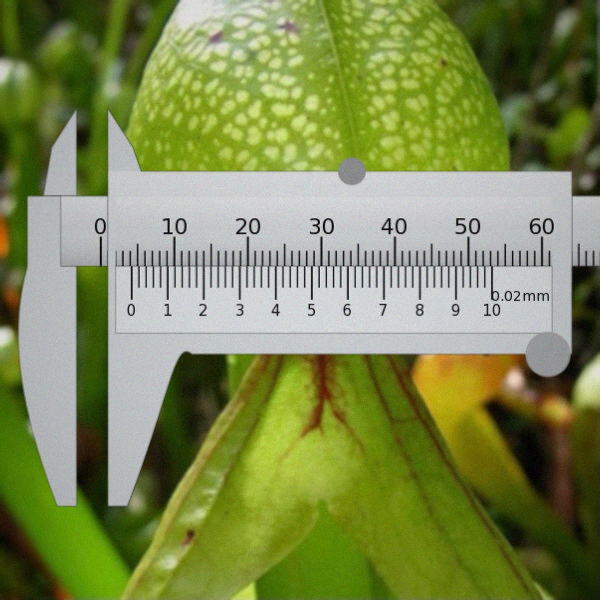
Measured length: 4.2 mm
